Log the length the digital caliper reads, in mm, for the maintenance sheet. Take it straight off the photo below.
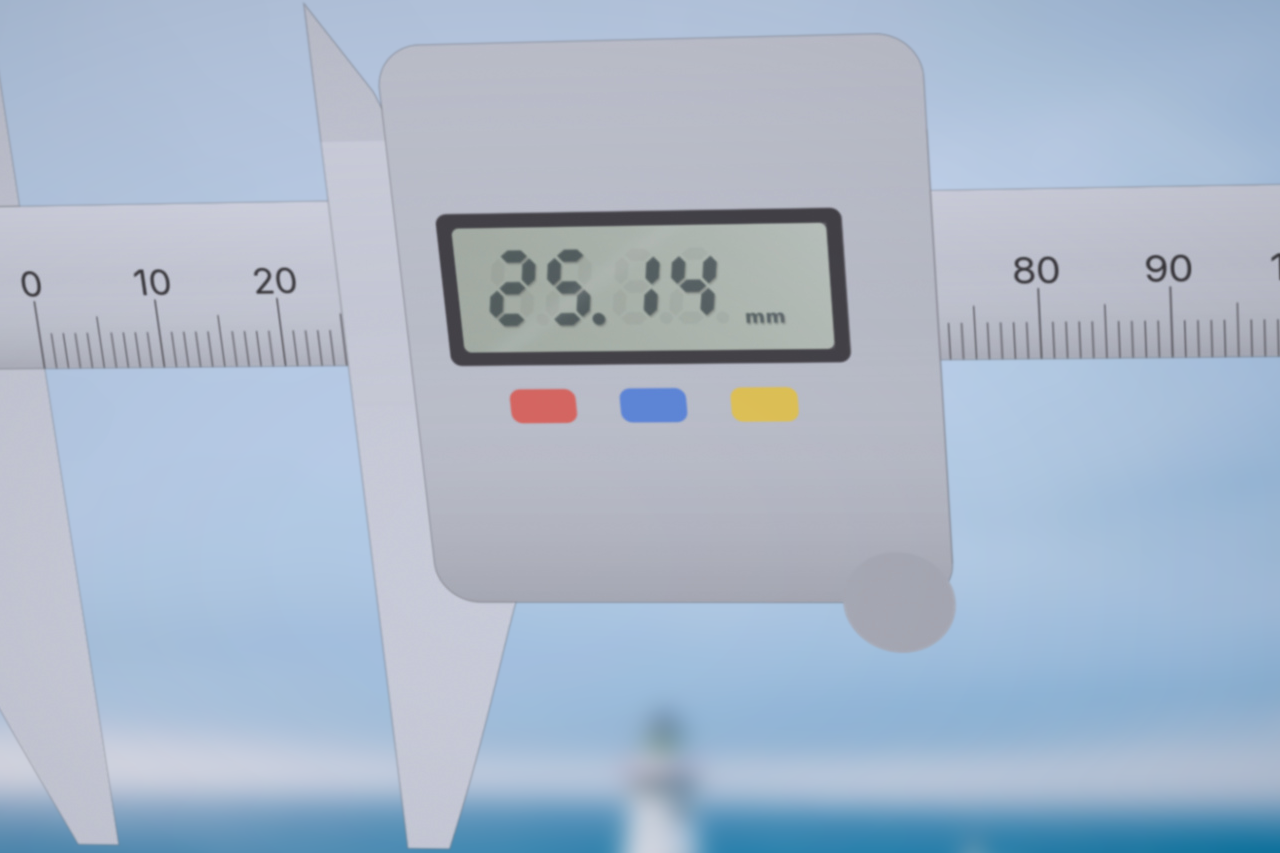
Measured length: 25.14 mm
